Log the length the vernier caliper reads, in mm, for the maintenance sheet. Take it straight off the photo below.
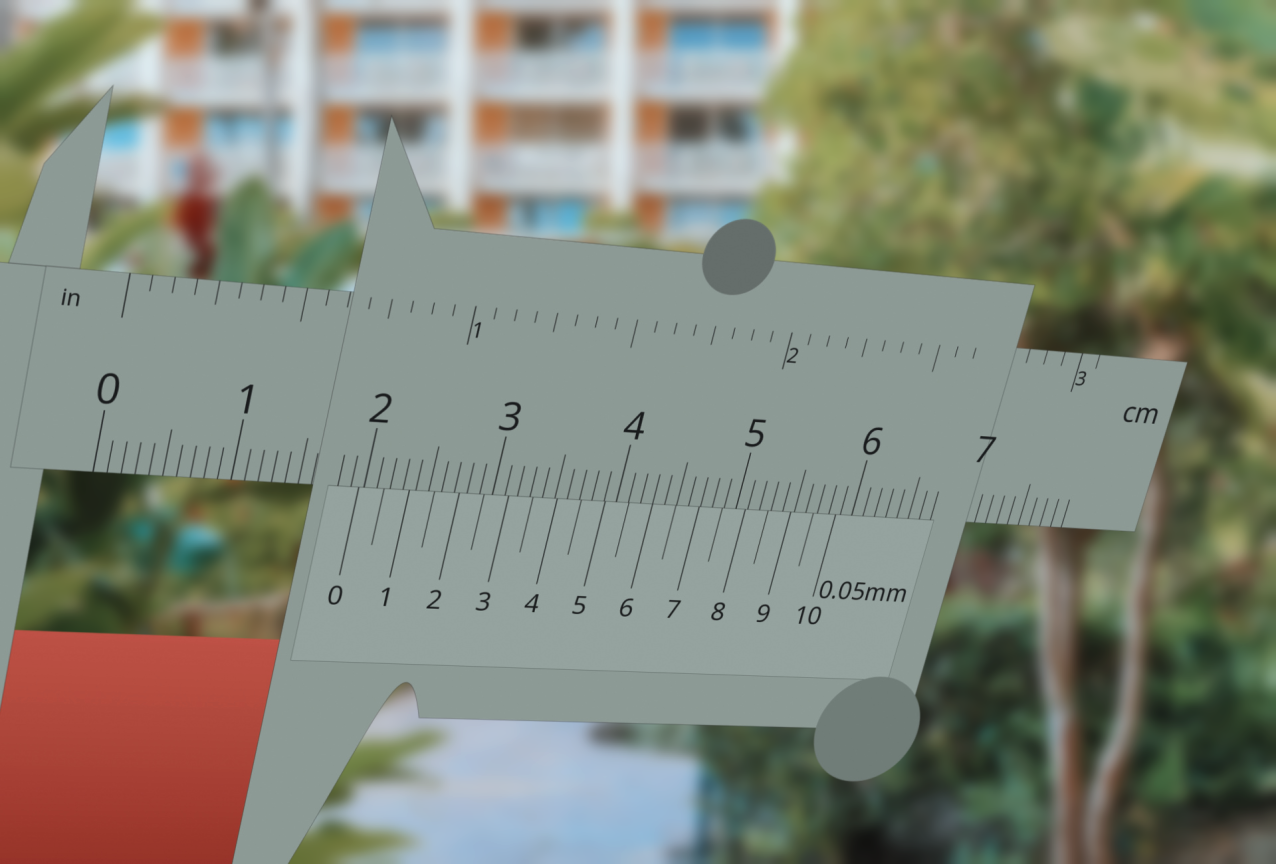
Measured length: 19.6 mm
